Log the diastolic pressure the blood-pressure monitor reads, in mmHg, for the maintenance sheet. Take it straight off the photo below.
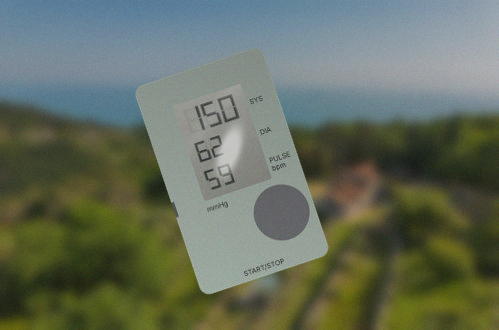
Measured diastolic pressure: 62 mmHg
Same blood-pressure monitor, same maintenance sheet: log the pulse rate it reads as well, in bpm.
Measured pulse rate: 59 bpm
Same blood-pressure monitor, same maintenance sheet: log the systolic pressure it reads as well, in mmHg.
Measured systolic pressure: 150 mmHg
